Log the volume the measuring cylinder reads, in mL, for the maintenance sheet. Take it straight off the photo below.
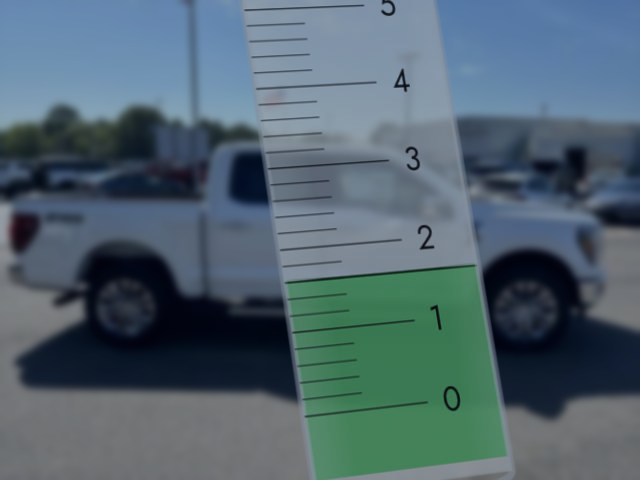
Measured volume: 1.6 mL
